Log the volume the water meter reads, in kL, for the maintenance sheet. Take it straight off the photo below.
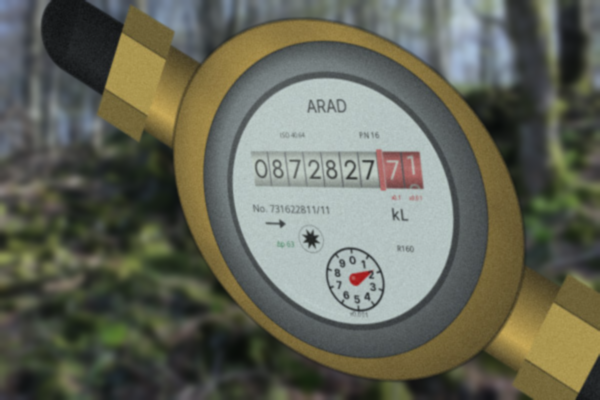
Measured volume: 872827.711 kL
